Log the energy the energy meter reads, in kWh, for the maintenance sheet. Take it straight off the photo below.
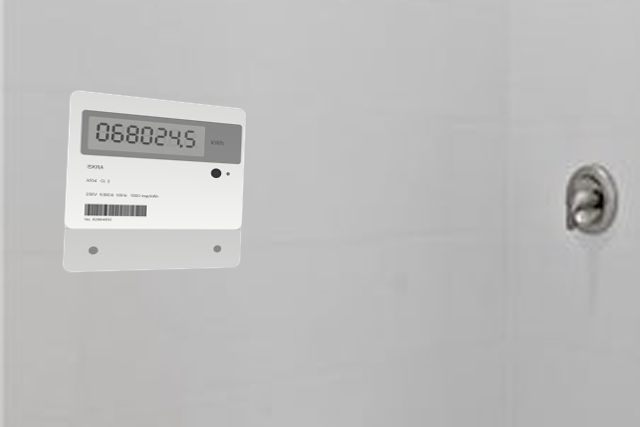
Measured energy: 68024.5 kWh
